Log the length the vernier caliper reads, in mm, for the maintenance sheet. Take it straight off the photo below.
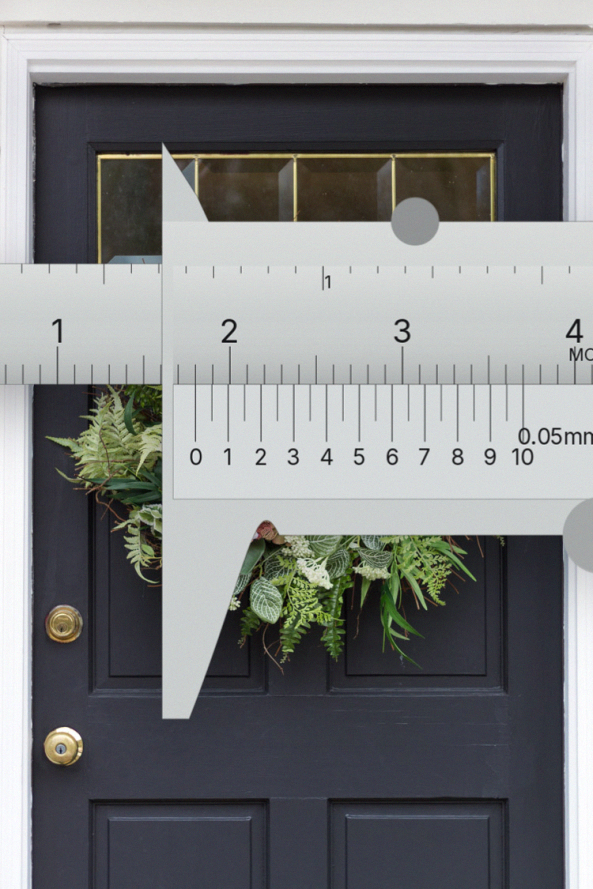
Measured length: 18.0 mm
